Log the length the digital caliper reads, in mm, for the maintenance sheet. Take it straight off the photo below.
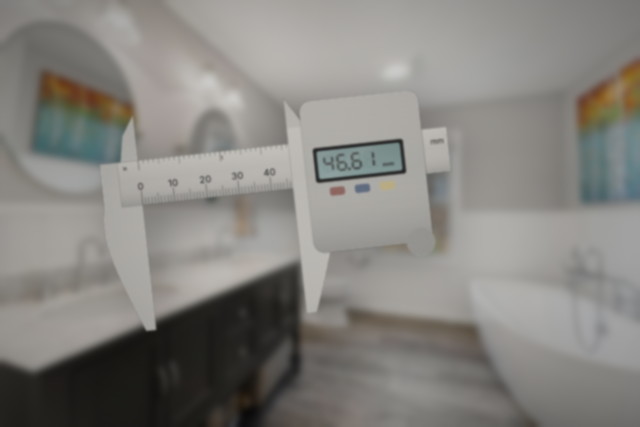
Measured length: 46.61 mm
